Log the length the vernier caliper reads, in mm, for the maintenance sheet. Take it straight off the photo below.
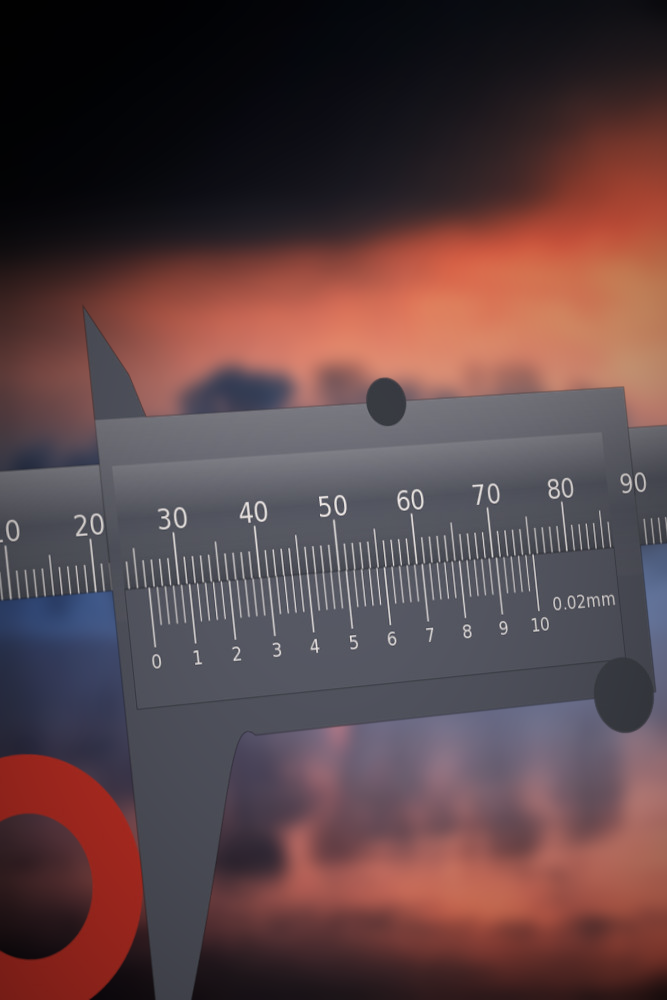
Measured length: 26.4 mm
